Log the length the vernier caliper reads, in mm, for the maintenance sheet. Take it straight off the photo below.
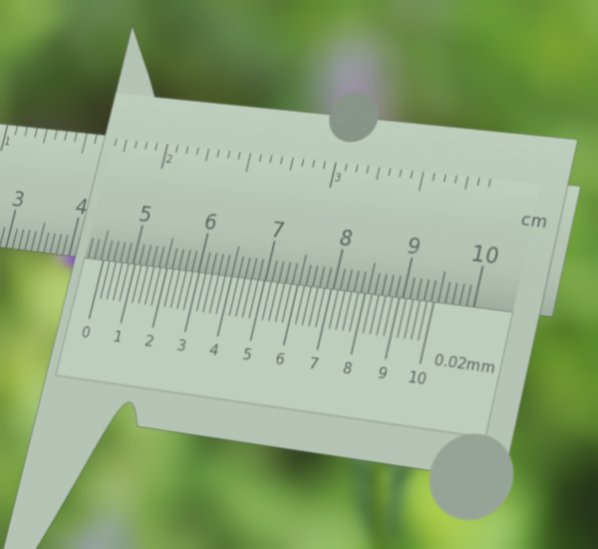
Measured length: 45.4 mm
